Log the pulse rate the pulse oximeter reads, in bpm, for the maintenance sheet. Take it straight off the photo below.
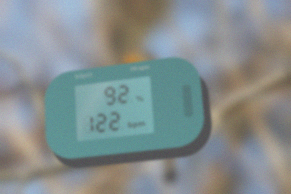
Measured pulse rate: 122 bpm
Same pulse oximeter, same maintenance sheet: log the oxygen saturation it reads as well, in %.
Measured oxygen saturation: 92 %
